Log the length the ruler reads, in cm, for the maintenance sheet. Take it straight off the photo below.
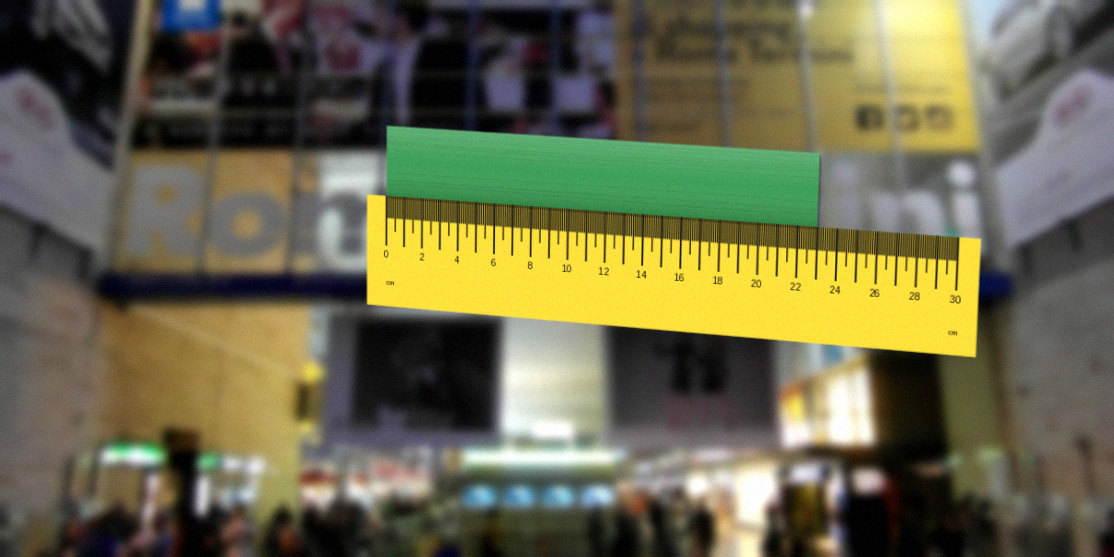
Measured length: 23 cm
